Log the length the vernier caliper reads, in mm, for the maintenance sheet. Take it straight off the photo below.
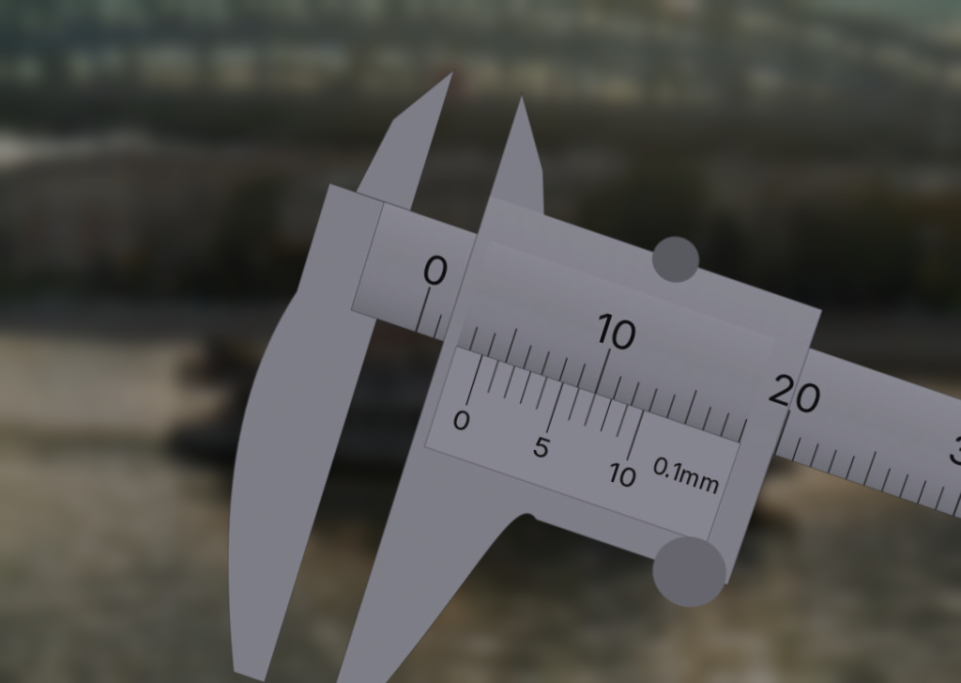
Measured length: 3.7 mm
